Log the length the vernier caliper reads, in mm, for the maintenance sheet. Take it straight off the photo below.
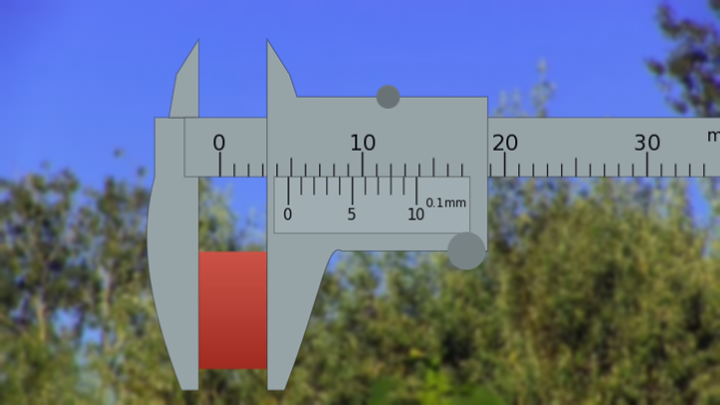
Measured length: 4.8 mm
